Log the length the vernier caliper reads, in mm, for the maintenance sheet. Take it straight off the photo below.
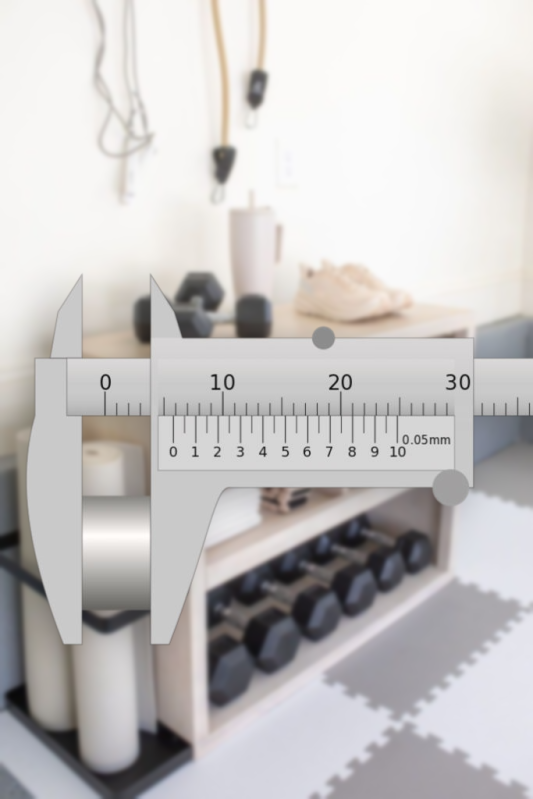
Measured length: 5.8 mm
